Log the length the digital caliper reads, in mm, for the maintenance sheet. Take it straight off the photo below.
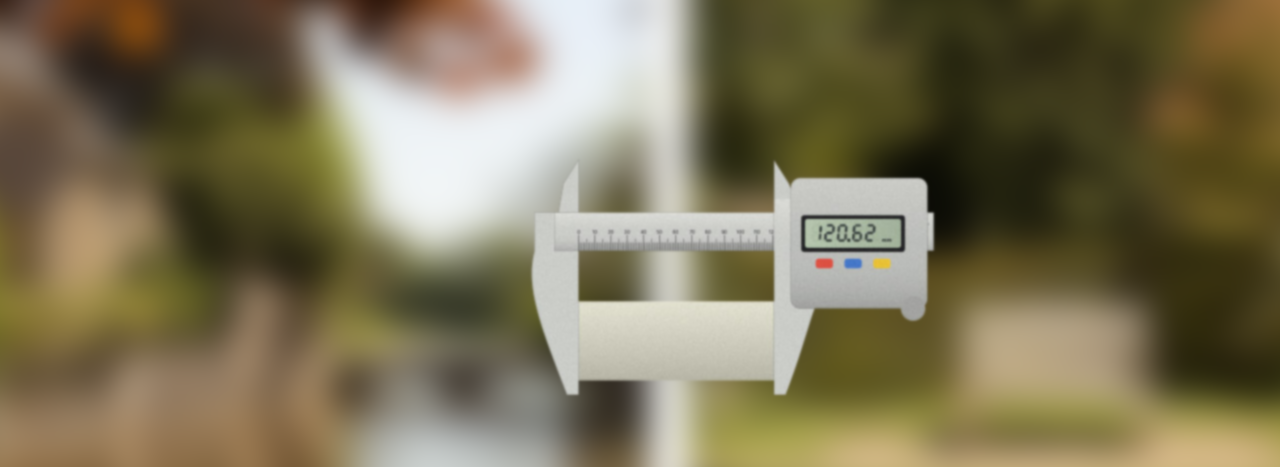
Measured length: 120.62 mm
